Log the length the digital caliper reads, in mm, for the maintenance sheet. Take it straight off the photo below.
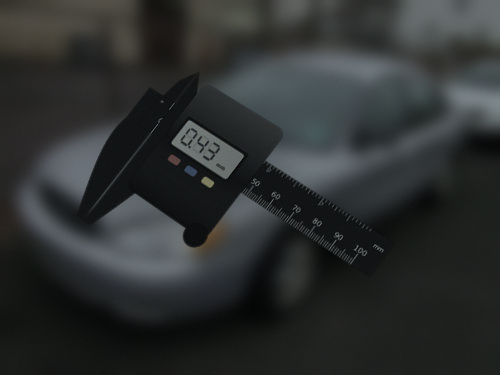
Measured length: 0.43 mm
